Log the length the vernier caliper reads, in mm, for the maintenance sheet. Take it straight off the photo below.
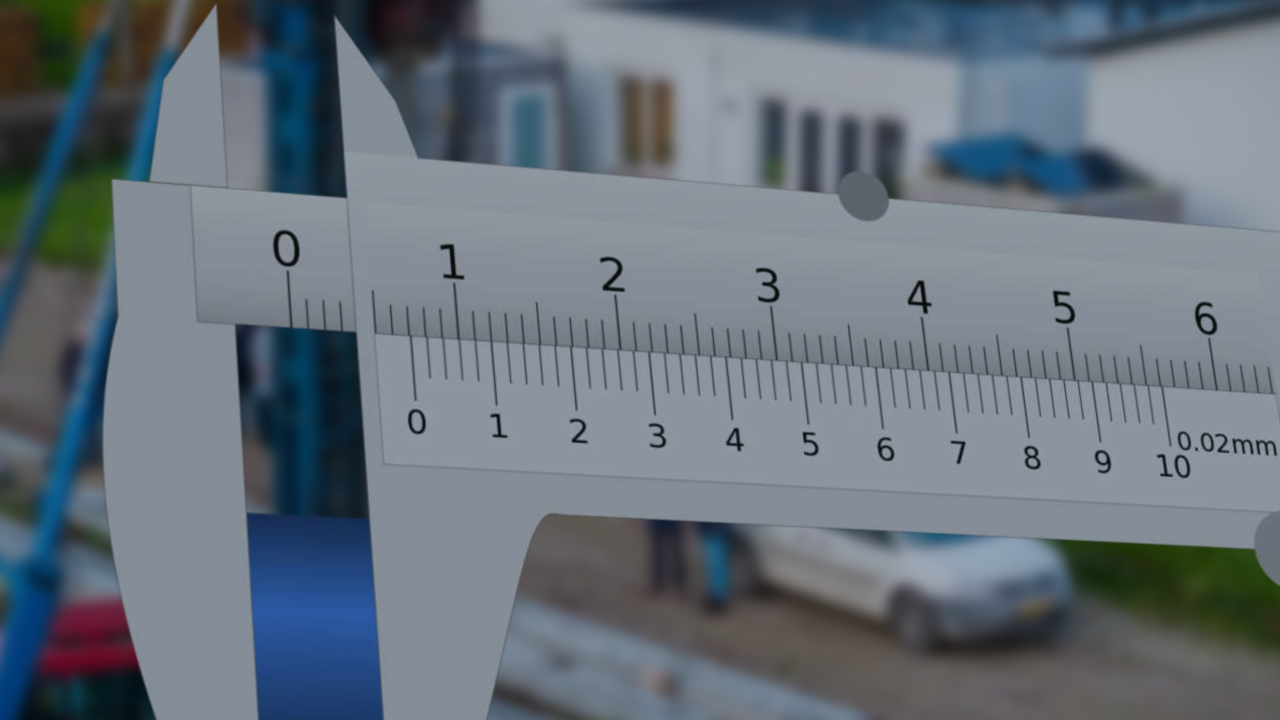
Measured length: 7.1 mm
